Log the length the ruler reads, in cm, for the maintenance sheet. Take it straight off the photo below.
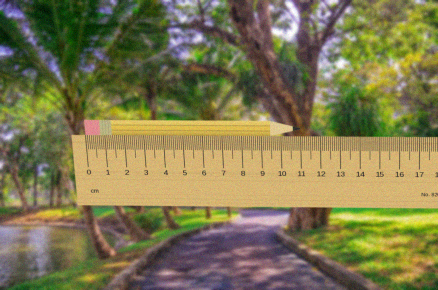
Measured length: 11 cm
